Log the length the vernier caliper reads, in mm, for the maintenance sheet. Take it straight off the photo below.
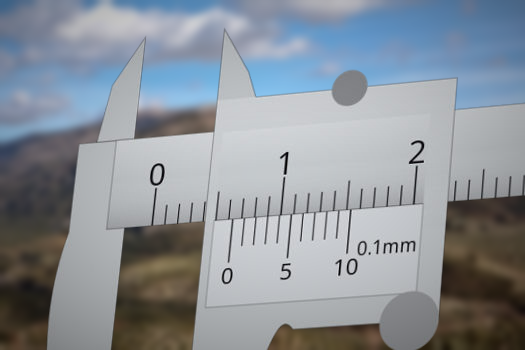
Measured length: 6.3 mm
